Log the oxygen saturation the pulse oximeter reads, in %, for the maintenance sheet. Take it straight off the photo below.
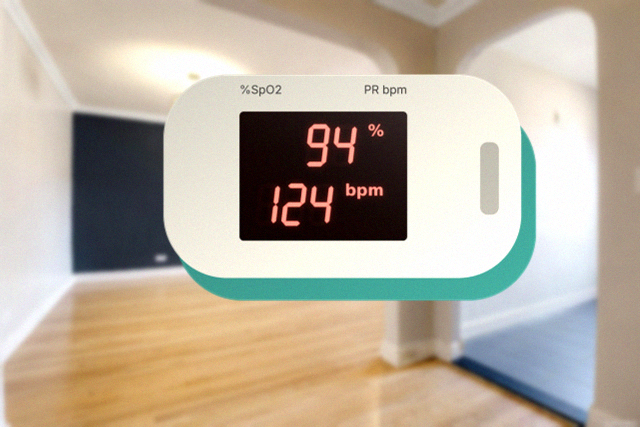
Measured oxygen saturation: 94 %
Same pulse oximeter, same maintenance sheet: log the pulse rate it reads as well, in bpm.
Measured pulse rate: 124 bpm
